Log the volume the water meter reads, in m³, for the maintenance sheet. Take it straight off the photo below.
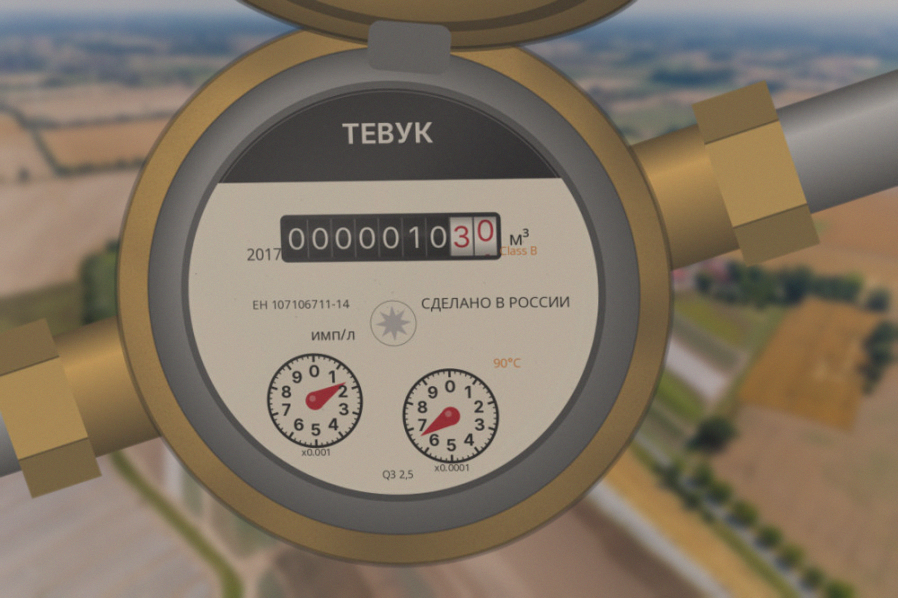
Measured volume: 10.3016 m³
